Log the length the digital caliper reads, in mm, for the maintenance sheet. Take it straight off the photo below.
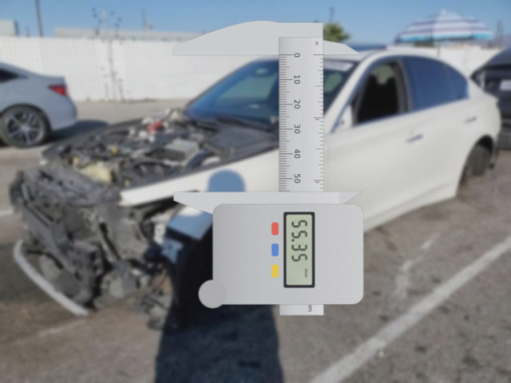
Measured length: 55.35 mm
